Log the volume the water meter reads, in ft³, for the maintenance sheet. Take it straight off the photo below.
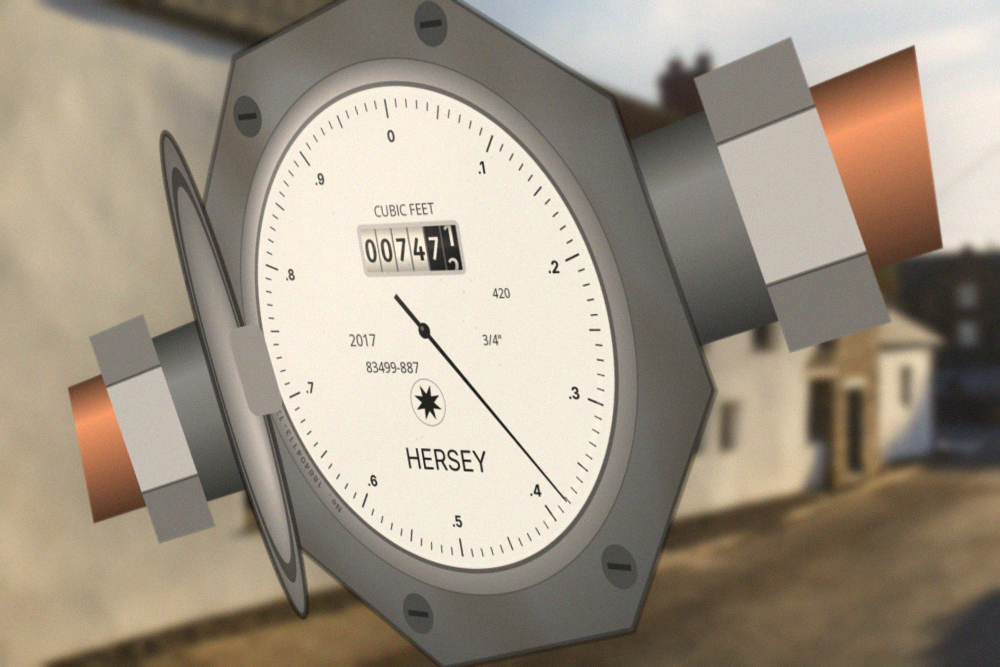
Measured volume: 7471.38 ft³
